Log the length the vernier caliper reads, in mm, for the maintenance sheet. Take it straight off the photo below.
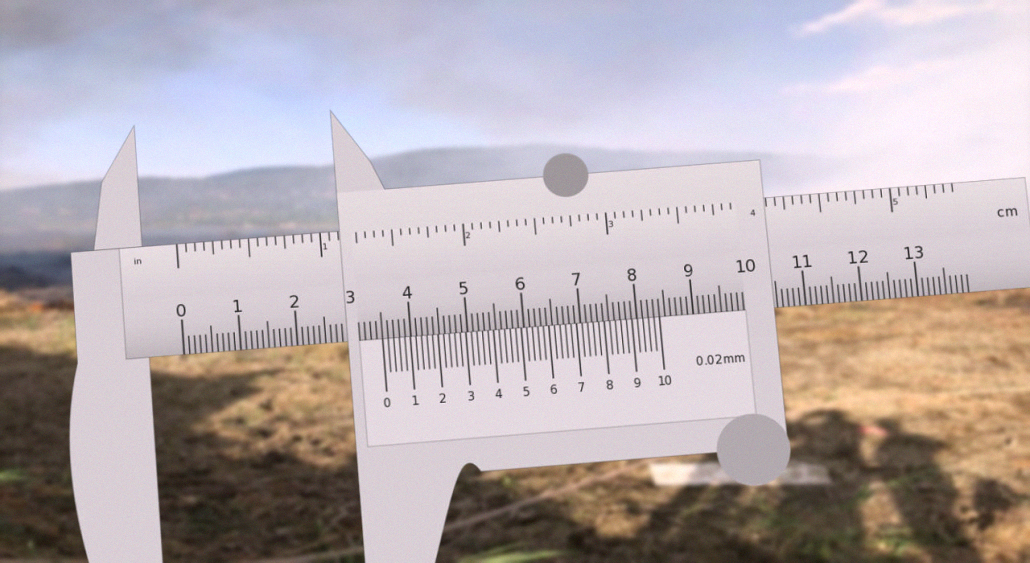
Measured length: 35.0 mm
